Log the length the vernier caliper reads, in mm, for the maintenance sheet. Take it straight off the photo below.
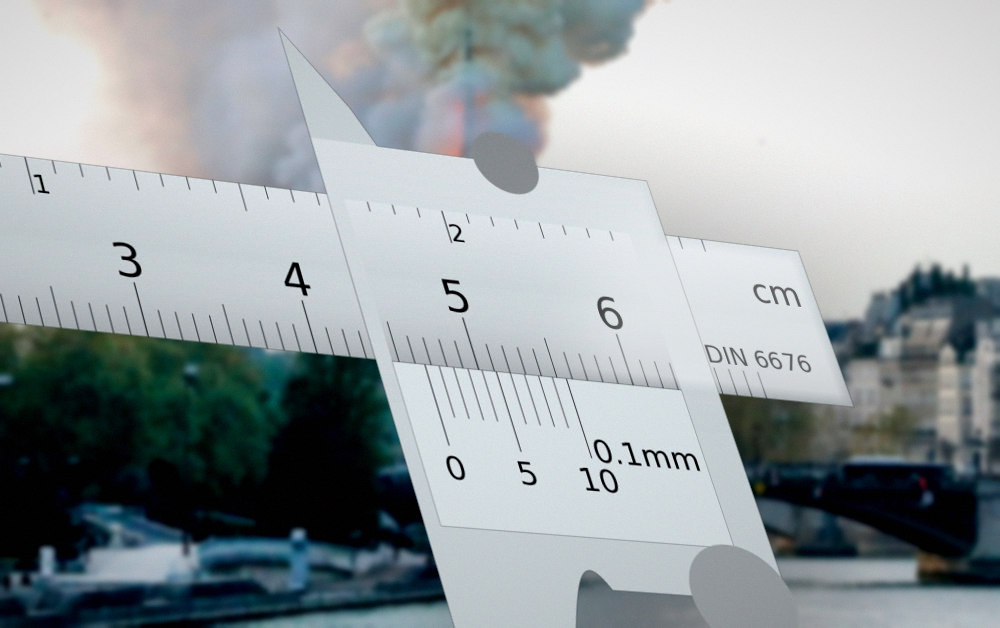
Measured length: 46.6 mm
